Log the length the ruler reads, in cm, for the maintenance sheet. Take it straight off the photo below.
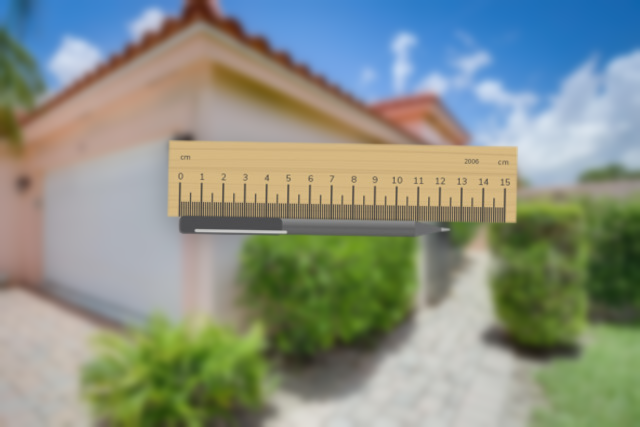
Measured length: 12.5 cm
